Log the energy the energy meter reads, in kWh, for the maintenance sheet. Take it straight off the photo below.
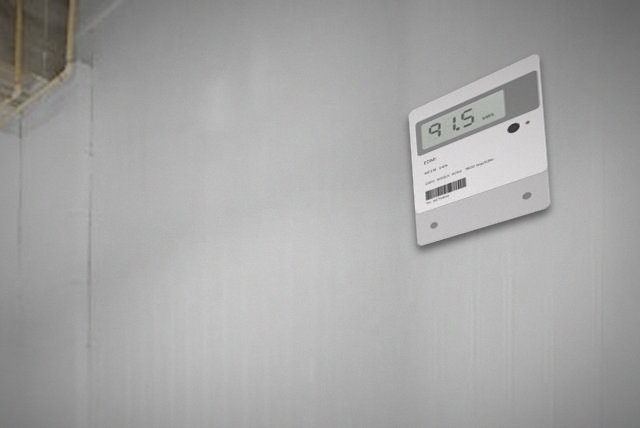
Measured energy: 91.5 kWh
